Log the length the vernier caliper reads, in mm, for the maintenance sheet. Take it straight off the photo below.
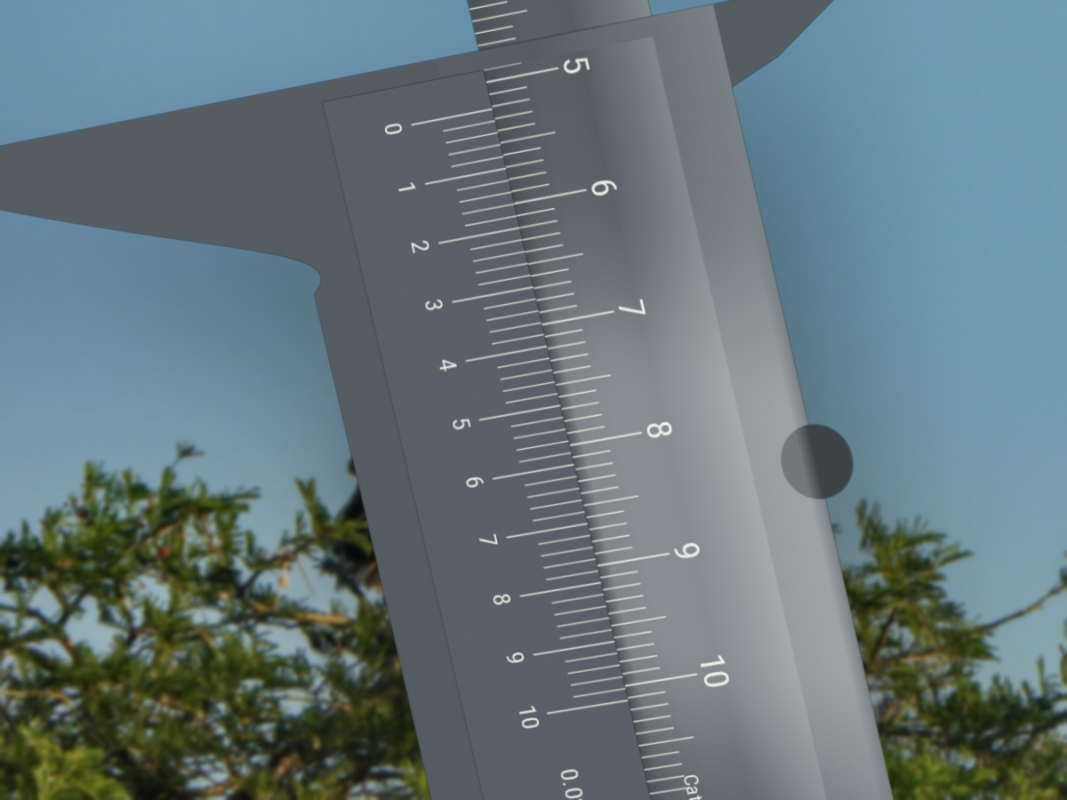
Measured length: 52.2 mm
